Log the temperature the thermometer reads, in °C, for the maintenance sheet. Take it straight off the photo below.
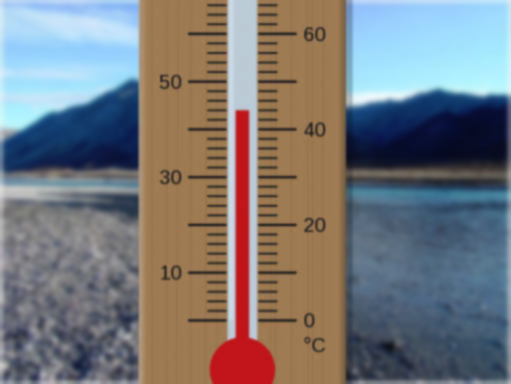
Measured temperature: 44 °C
